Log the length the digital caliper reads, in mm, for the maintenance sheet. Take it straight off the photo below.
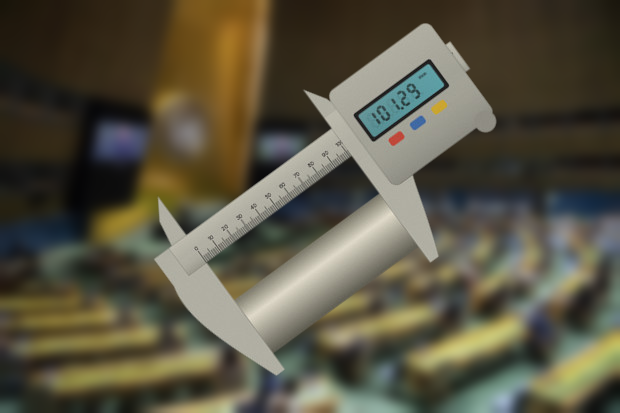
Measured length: 101.29 mm
